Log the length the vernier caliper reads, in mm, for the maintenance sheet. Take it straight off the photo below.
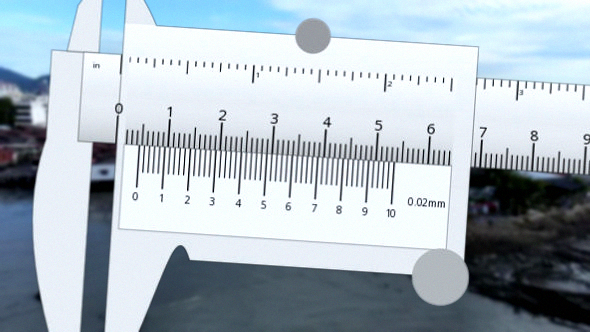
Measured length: 4.5 mm
